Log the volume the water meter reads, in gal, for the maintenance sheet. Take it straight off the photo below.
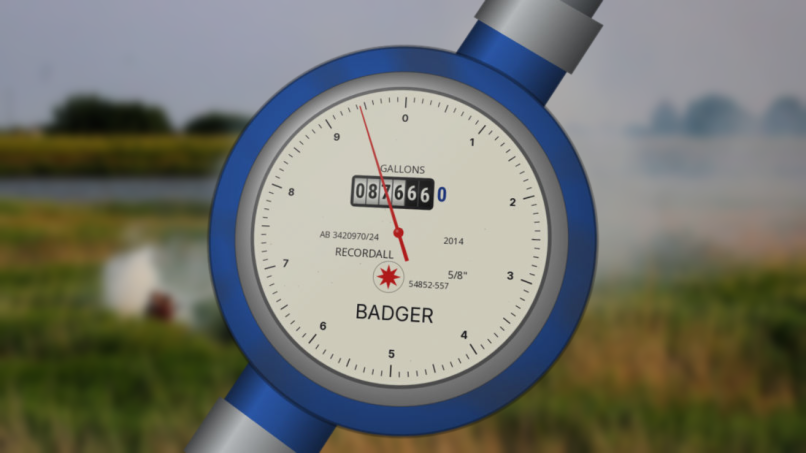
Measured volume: 876659.4 gal
